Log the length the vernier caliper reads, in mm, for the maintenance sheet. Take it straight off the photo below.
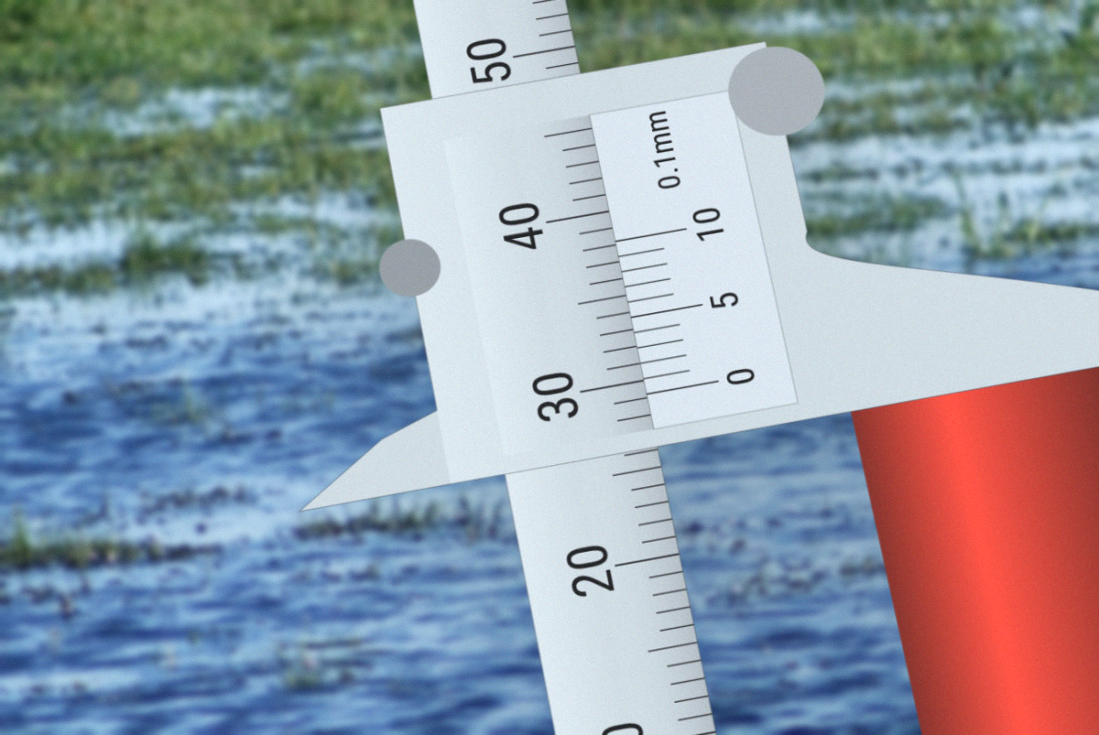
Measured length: 29.2 mm
